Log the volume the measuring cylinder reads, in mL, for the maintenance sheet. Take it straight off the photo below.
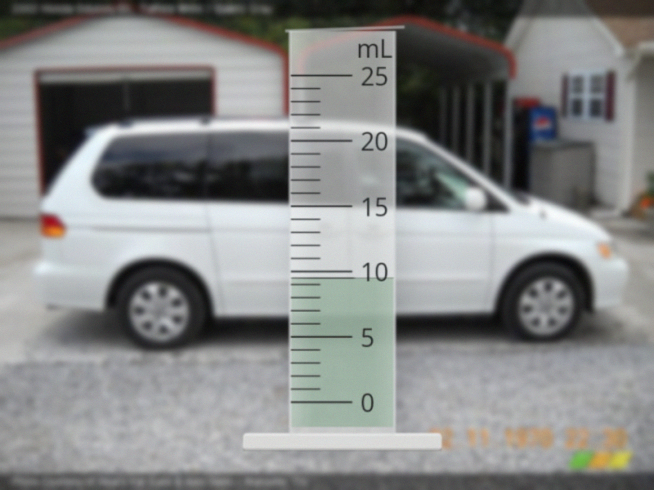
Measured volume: 9.5 mL
